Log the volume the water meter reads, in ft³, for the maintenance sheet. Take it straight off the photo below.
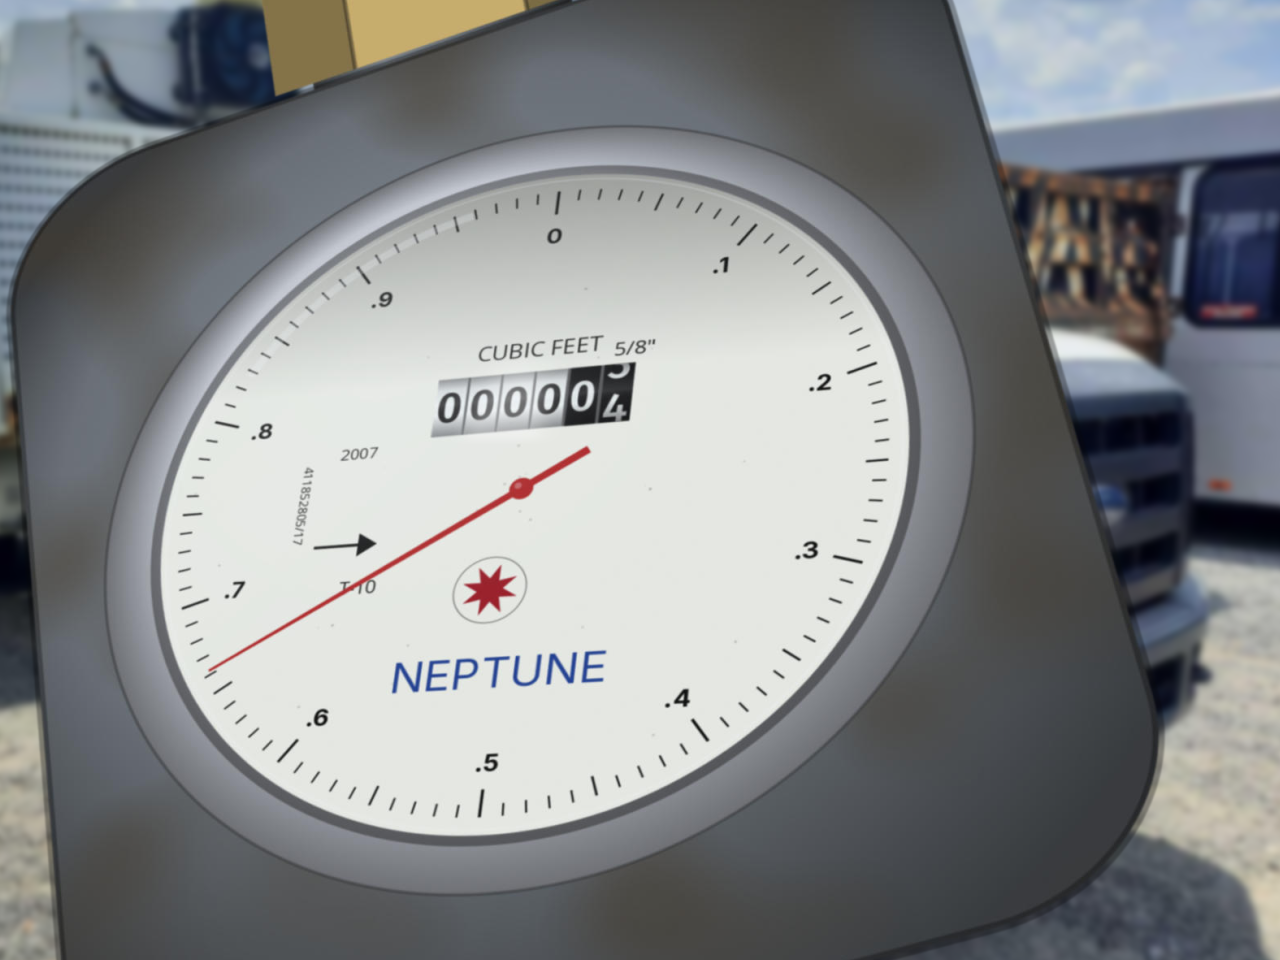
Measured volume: 3.66 ft³
